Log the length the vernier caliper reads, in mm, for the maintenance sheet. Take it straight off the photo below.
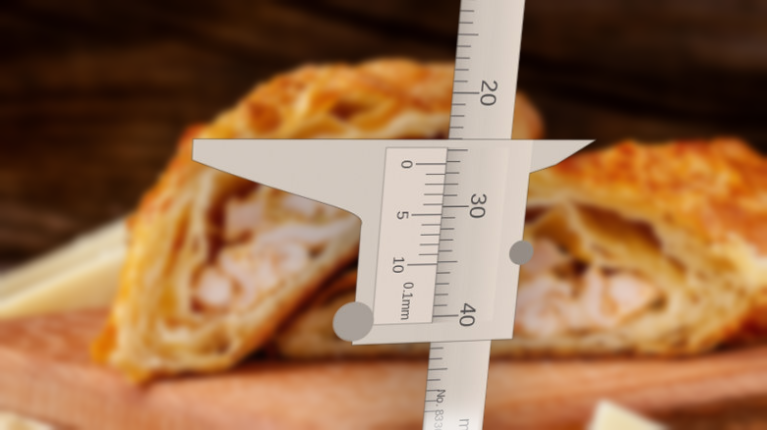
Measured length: 26.2 mm
